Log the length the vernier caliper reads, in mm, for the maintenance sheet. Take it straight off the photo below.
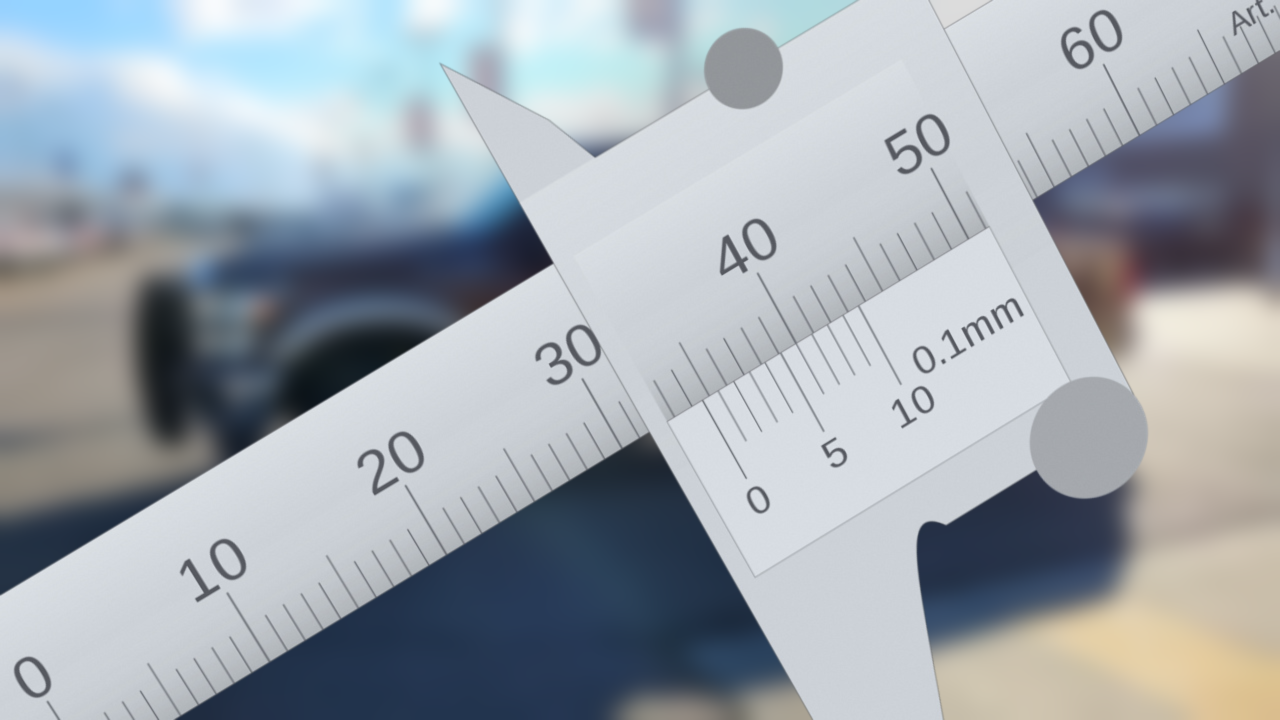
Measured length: 34.6 mm
